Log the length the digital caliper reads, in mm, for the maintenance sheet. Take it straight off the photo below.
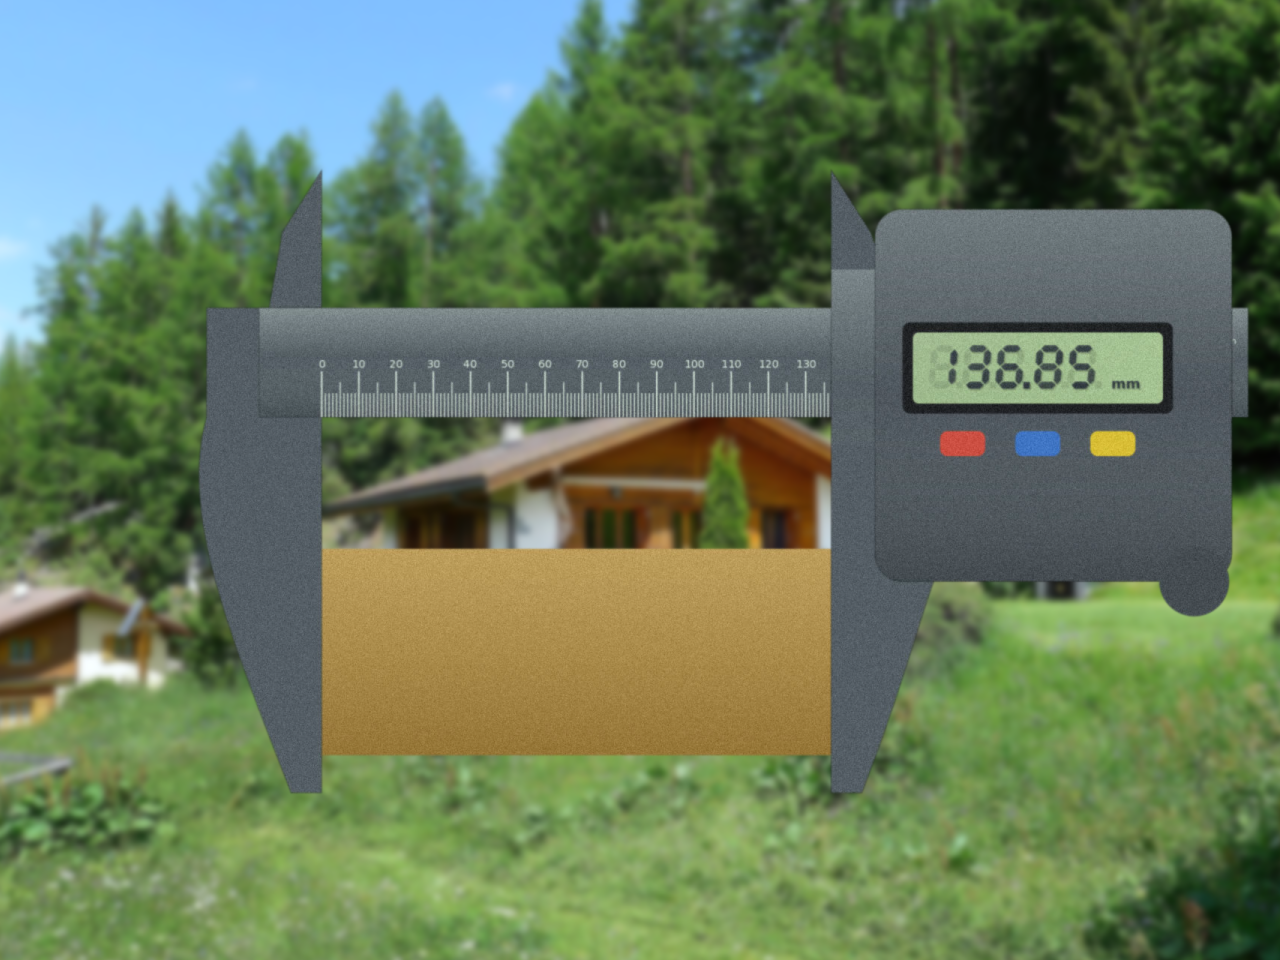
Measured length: 136.85 mm
